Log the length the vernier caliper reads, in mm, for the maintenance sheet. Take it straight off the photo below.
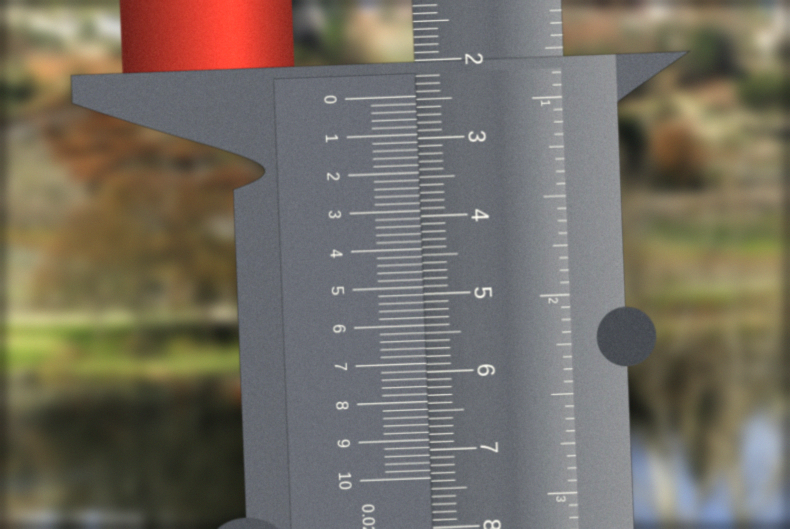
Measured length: 24.6 mm
